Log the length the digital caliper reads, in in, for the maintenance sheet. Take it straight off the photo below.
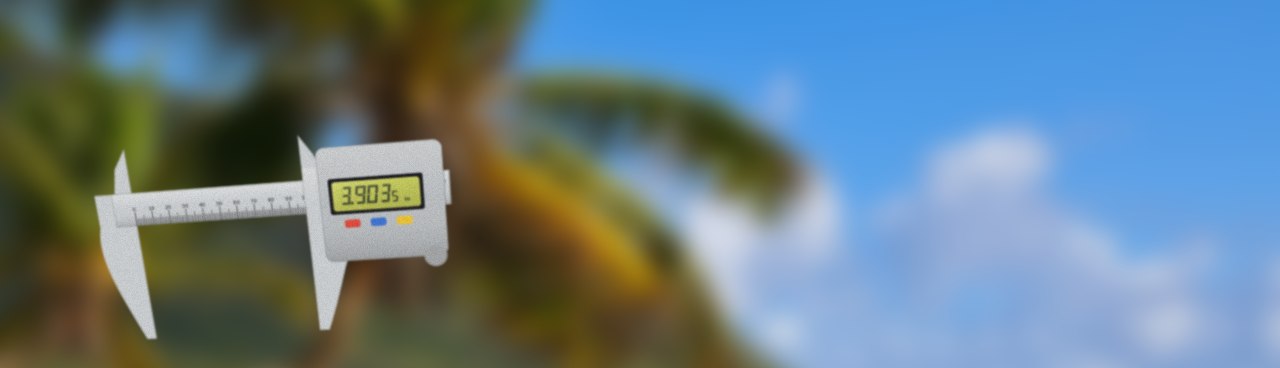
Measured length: 3.9035 in
